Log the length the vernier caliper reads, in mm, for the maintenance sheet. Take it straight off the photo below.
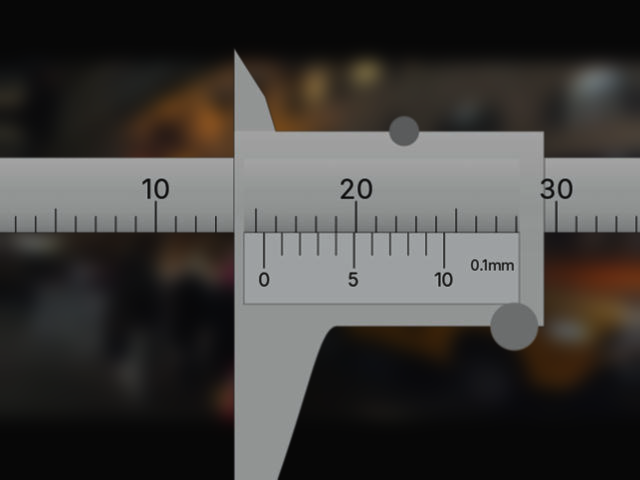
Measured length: 15.4 mm
